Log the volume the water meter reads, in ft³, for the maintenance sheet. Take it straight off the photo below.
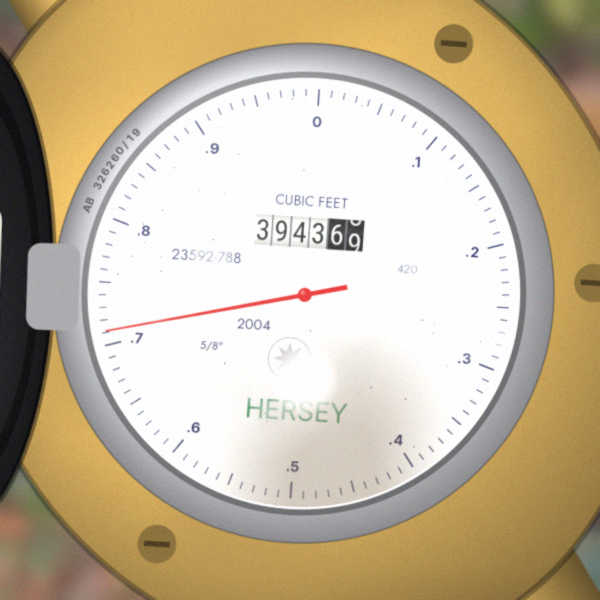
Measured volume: 394368.71 ft³
